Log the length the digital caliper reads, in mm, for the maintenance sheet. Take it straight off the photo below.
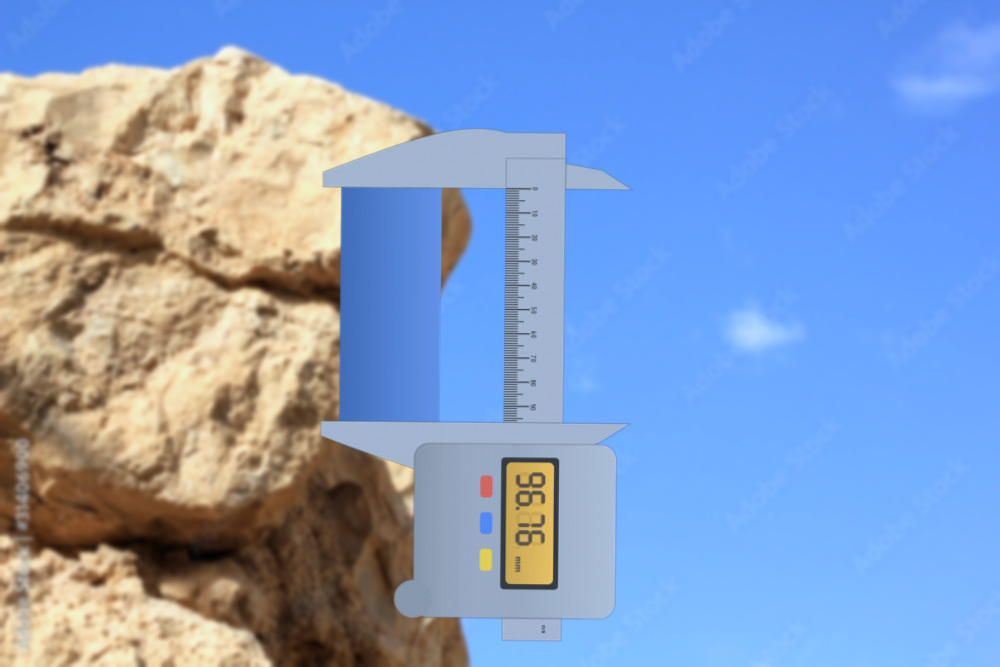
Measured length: 96.76 mm
